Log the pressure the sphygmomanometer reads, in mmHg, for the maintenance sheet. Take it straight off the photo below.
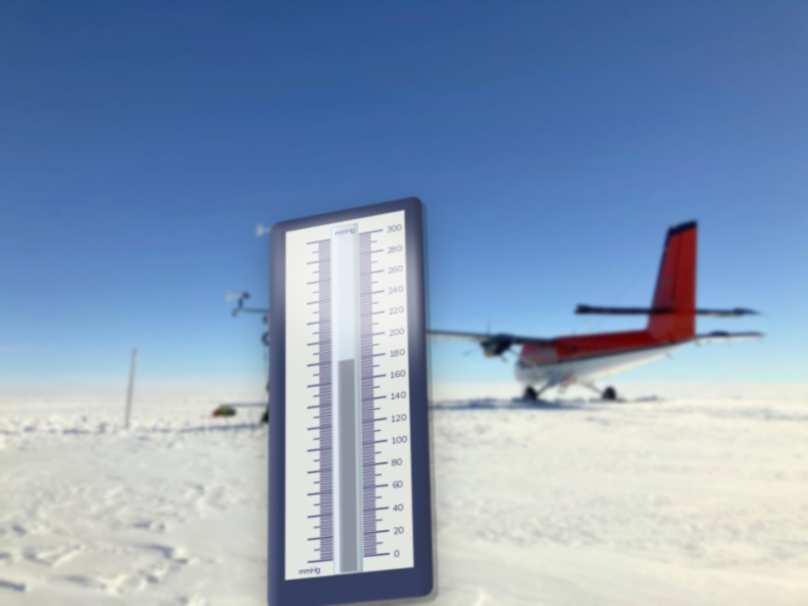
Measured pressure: 180 mmHg
